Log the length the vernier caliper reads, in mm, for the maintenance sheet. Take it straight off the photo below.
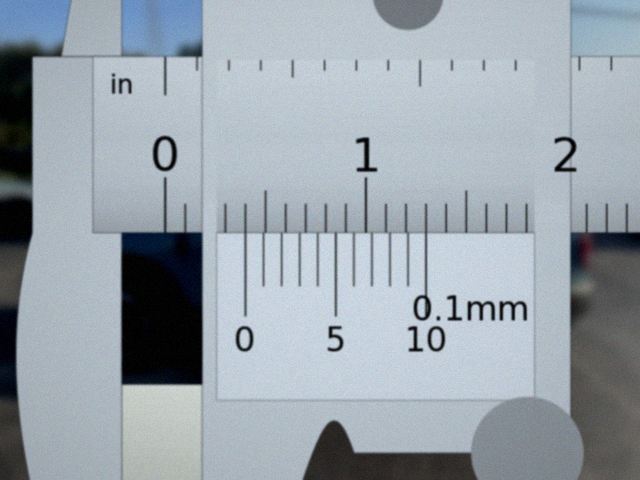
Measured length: 4.0 mm
